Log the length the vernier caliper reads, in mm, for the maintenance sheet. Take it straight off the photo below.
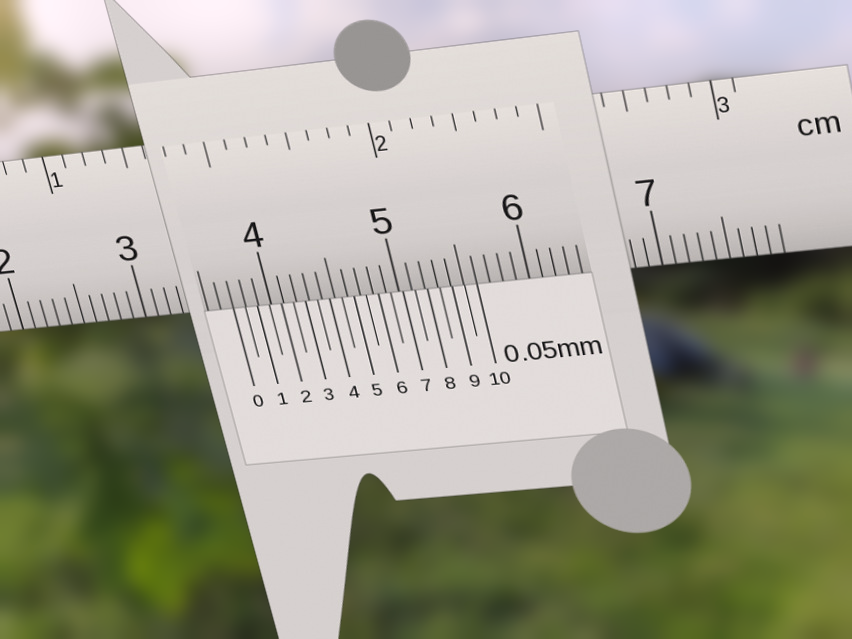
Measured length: 37.0 mm
